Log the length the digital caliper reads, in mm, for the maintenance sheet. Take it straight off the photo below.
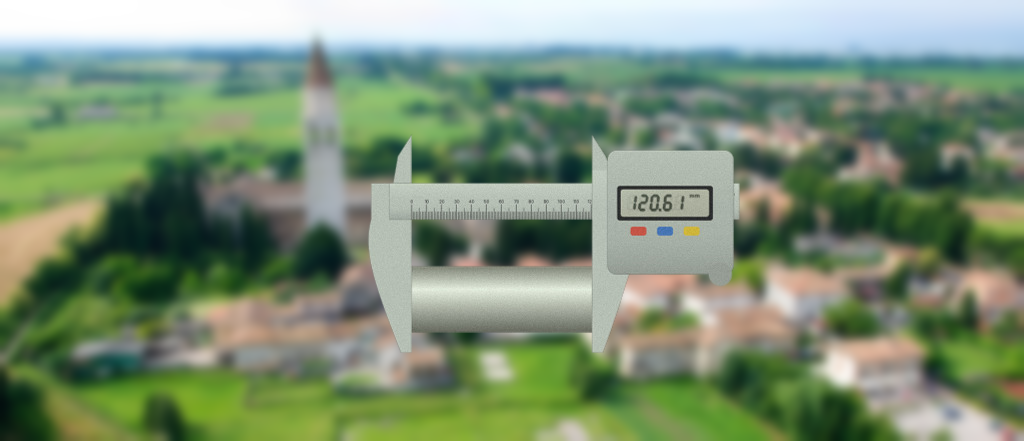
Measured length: 120.61 mm
